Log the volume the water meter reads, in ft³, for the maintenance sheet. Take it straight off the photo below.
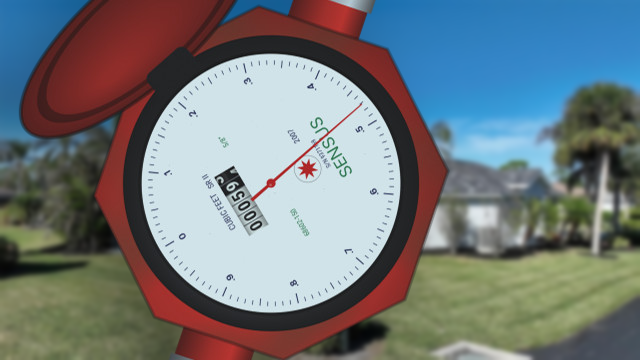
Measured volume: 593.47 ft³
